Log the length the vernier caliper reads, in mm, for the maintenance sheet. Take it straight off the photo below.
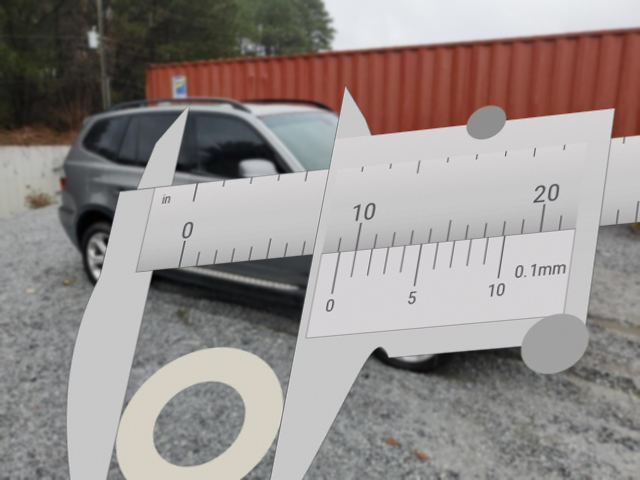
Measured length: 9.1 mm
